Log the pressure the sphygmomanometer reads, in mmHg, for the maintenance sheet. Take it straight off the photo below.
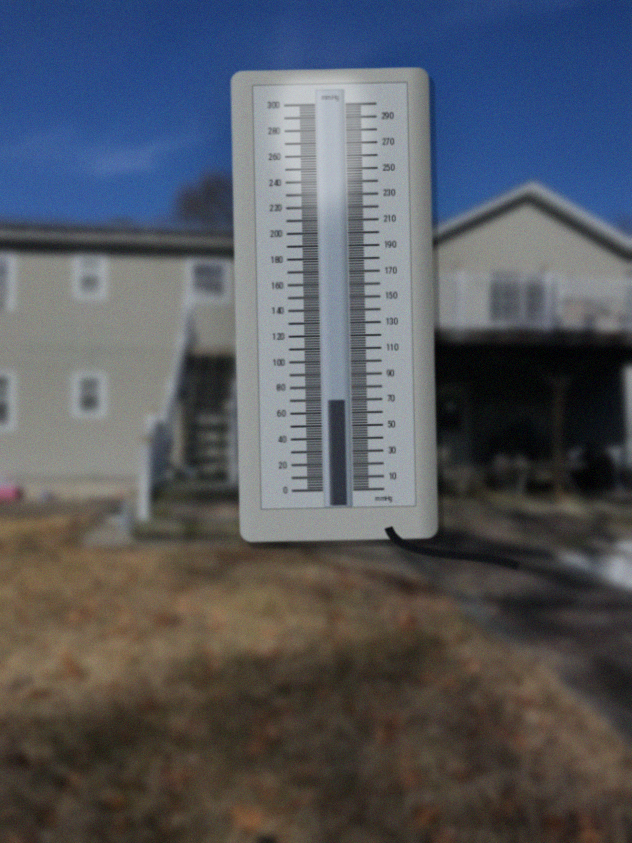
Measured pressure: 70 mmHg
